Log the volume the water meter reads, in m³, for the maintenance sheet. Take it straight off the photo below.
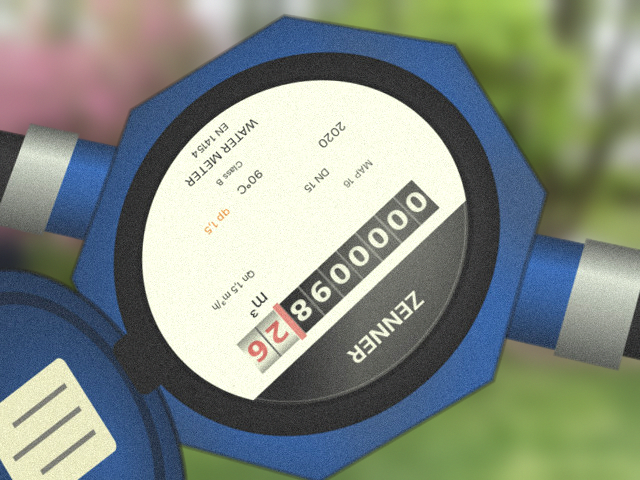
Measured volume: 98.26 m³
